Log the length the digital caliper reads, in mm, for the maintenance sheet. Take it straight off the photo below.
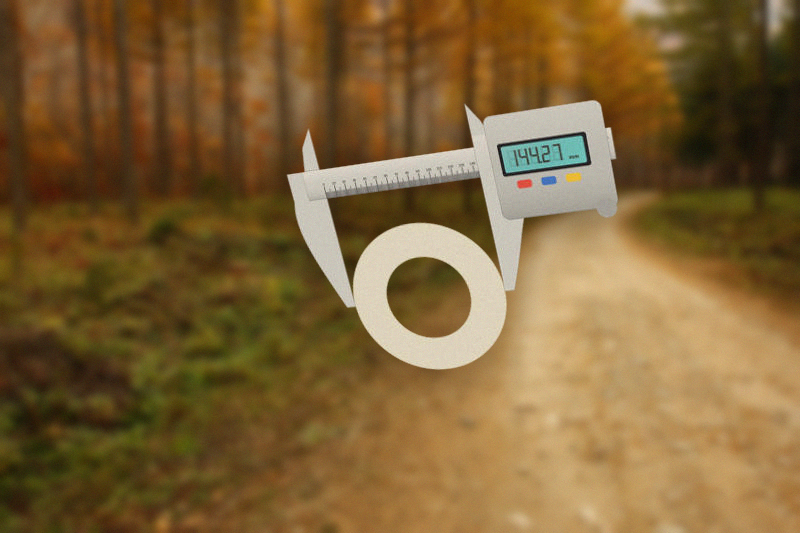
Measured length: 144.27 mm
